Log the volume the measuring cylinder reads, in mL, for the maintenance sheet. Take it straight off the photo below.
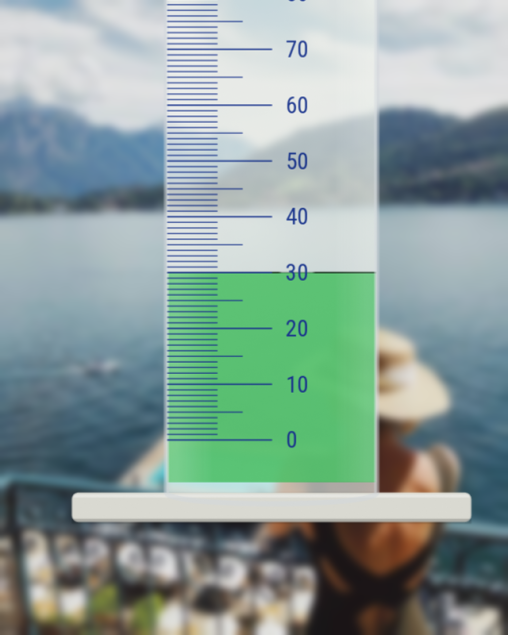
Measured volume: 30 mL
